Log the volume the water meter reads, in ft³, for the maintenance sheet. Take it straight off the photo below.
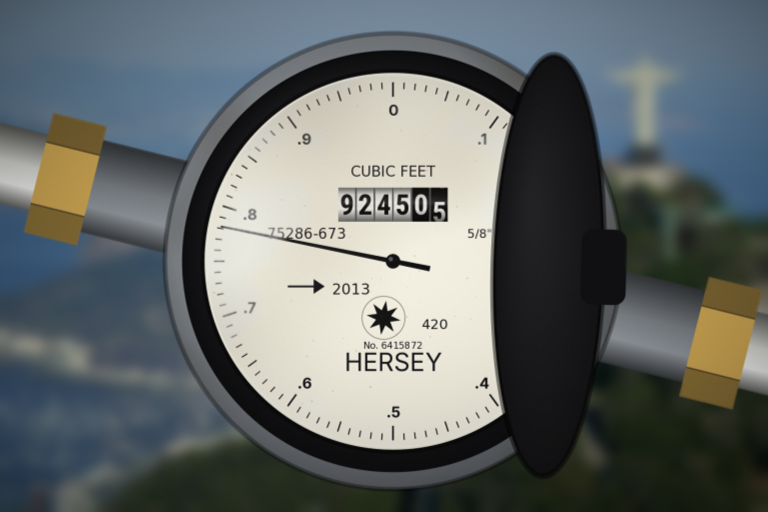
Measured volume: 924504.78 ft³
